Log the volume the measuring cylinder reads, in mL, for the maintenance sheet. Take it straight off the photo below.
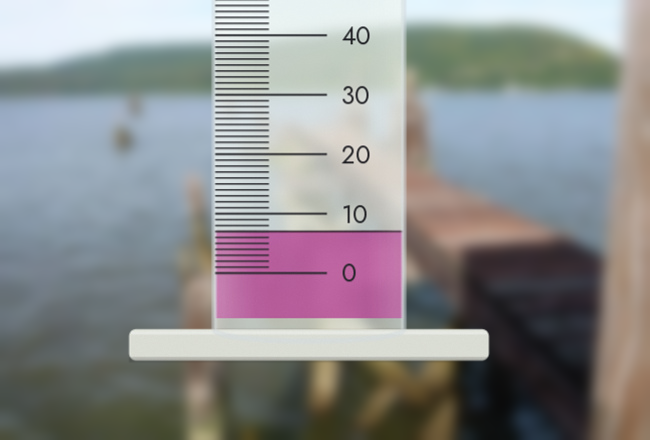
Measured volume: 7 mL
